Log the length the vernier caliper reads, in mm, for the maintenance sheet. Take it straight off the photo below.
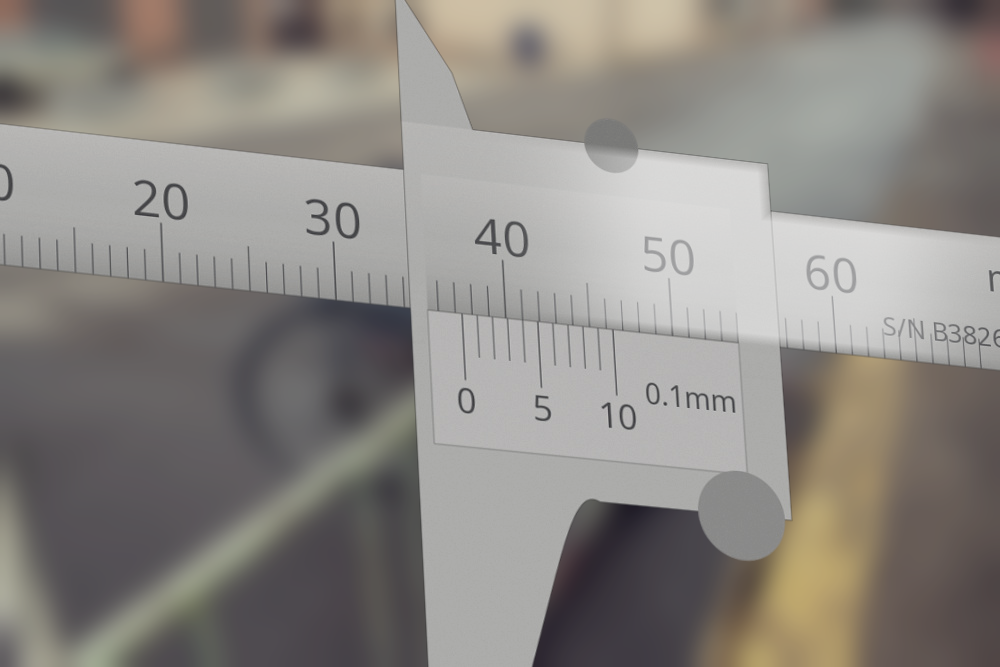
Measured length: 37.4 mm
